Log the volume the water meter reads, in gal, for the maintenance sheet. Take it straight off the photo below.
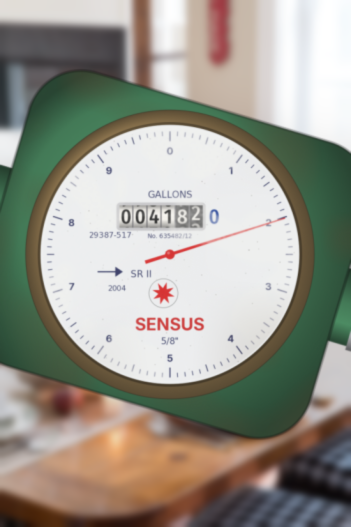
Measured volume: 41822.0 gal
